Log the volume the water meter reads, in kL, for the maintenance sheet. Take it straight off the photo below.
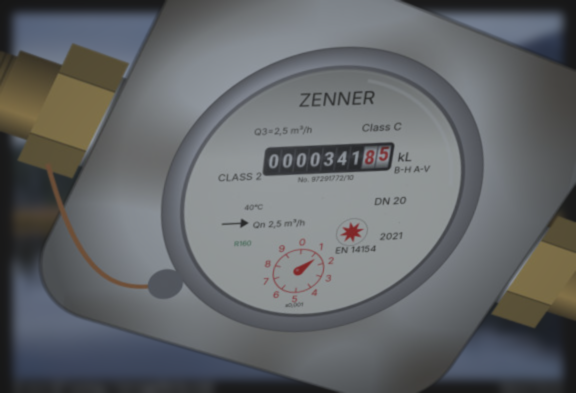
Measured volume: 341.851 kL
